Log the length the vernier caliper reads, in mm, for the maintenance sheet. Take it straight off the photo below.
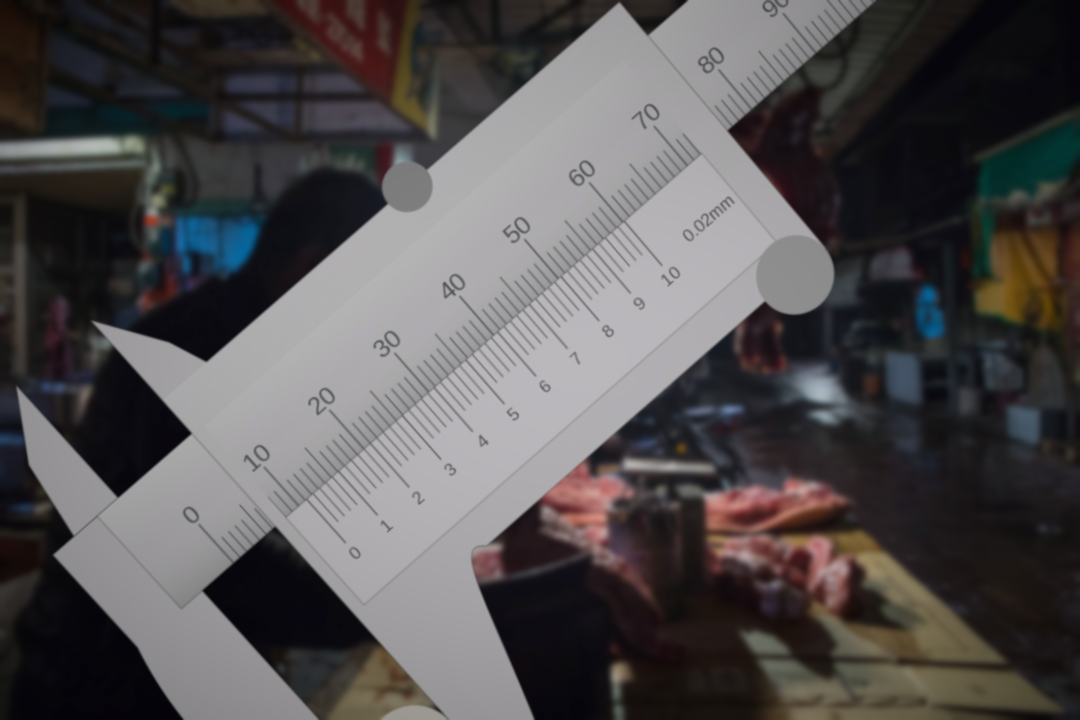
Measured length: 11.2 mm
